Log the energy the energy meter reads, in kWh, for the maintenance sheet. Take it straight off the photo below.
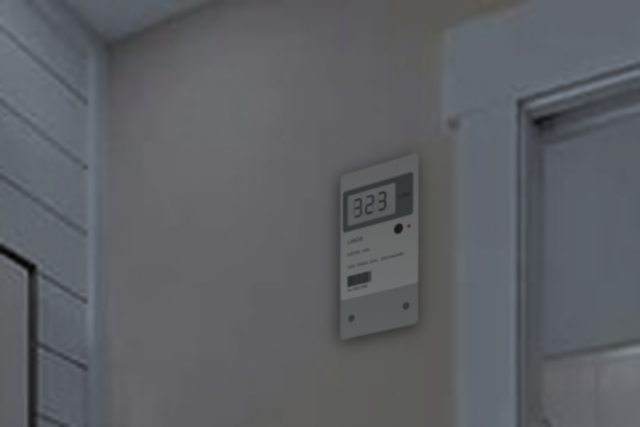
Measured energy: 323 kWh
